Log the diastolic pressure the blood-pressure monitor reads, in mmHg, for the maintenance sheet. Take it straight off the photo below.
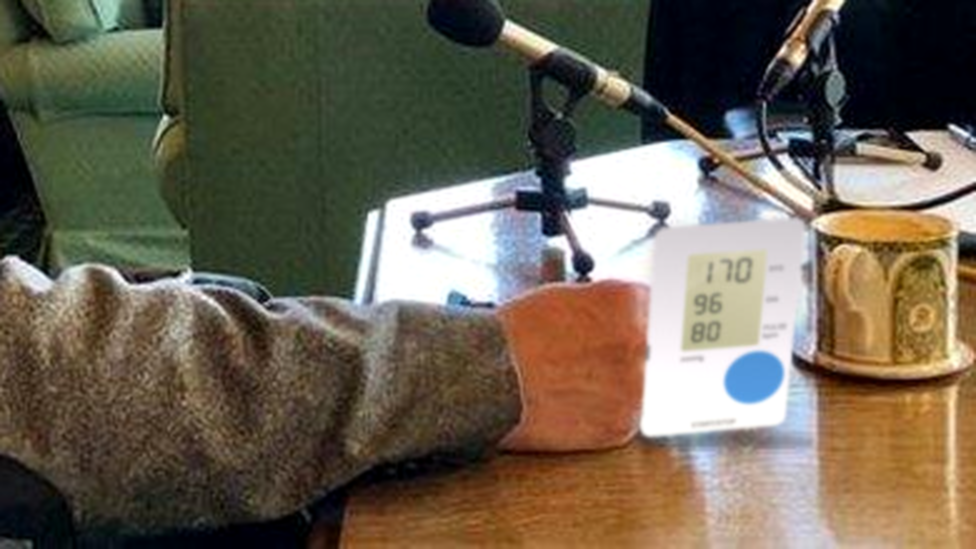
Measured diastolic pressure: 96 mmHg
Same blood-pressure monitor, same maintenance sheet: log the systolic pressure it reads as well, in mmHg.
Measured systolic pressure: 170 mmHg
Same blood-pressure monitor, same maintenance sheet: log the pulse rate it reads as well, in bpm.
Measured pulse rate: 80 bpm
